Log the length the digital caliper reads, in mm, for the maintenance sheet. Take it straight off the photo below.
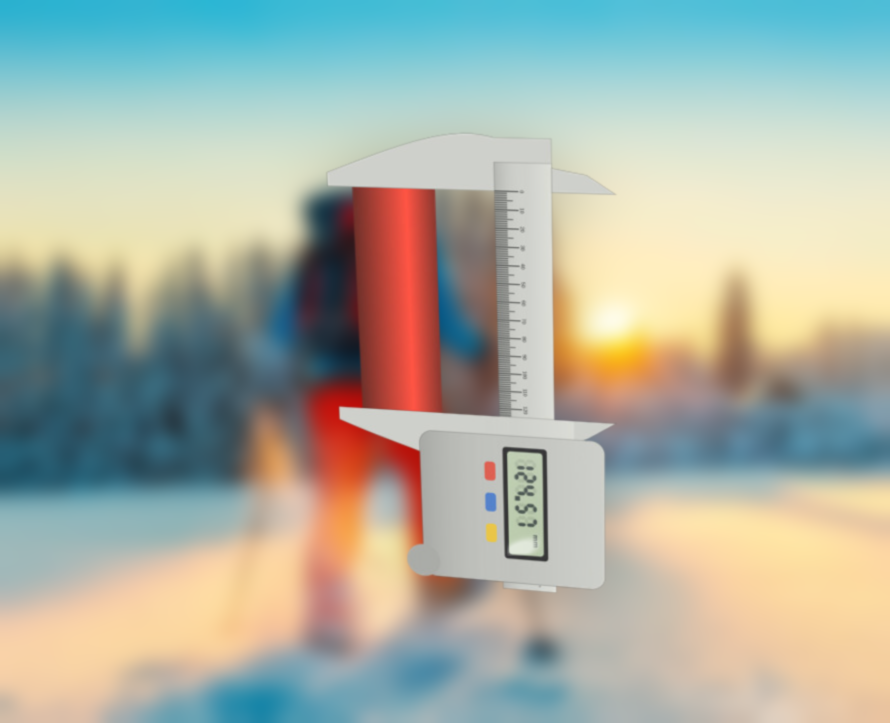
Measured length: 124.57 mm
